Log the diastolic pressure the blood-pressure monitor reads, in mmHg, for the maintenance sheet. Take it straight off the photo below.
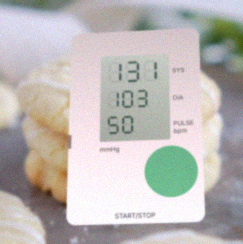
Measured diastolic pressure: 103 mmHg
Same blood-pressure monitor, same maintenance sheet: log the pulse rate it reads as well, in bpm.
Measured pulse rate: 50 bpm
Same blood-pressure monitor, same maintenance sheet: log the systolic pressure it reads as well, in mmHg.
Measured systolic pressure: 131 mmHg
